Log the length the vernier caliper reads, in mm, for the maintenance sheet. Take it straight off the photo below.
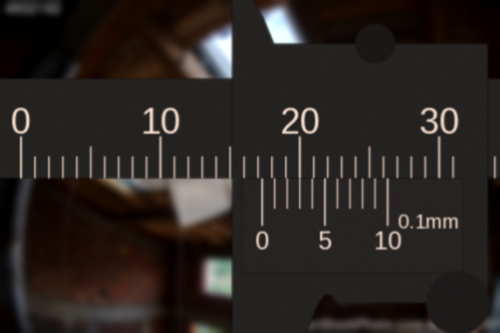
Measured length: 17.3 mm
